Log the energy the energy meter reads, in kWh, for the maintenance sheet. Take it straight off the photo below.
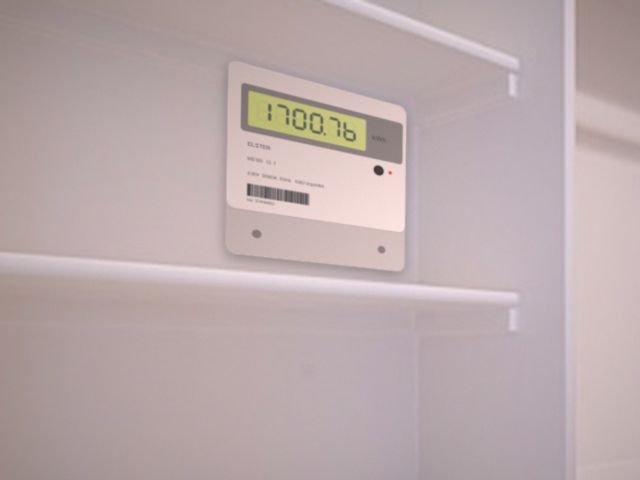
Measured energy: 1700.76 kWh
